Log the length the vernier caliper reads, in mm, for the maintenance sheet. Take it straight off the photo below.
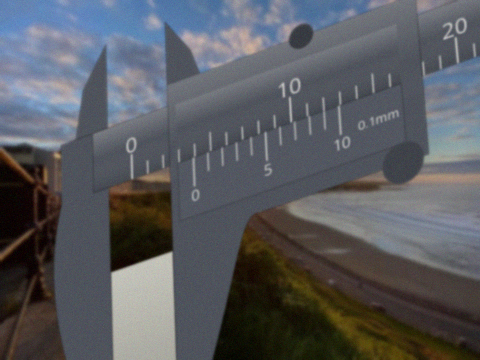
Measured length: 3.9 mm
